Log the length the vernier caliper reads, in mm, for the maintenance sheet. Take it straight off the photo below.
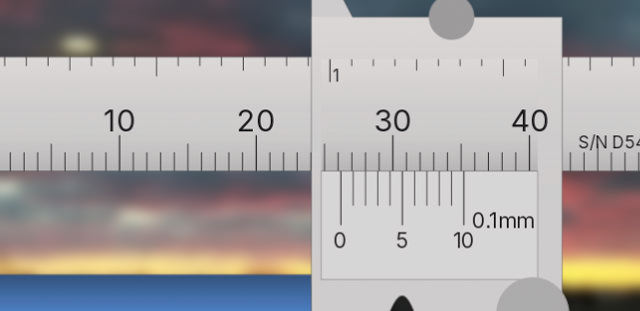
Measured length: 26.2 mm
